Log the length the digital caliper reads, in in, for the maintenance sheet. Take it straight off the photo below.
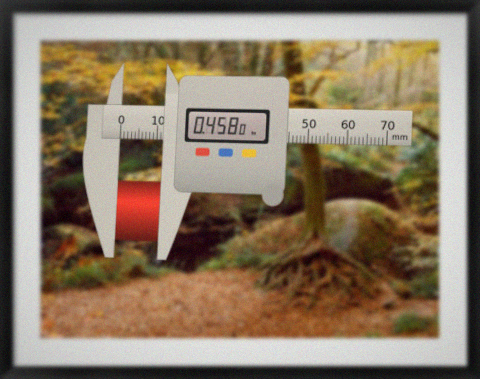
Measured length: 0.4580 in
